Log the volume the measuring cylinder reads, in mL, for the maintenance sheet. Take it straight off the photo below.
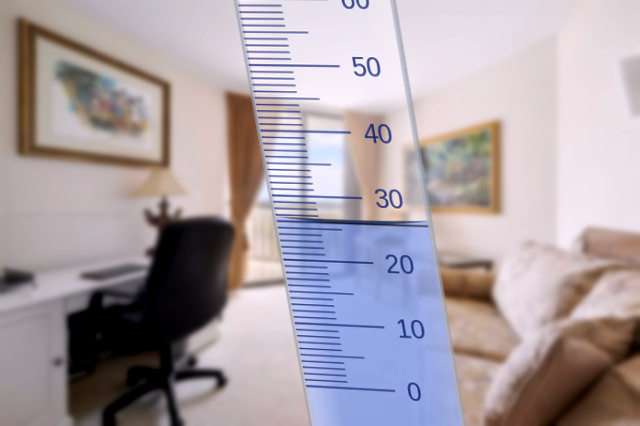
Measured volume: 26 mL
